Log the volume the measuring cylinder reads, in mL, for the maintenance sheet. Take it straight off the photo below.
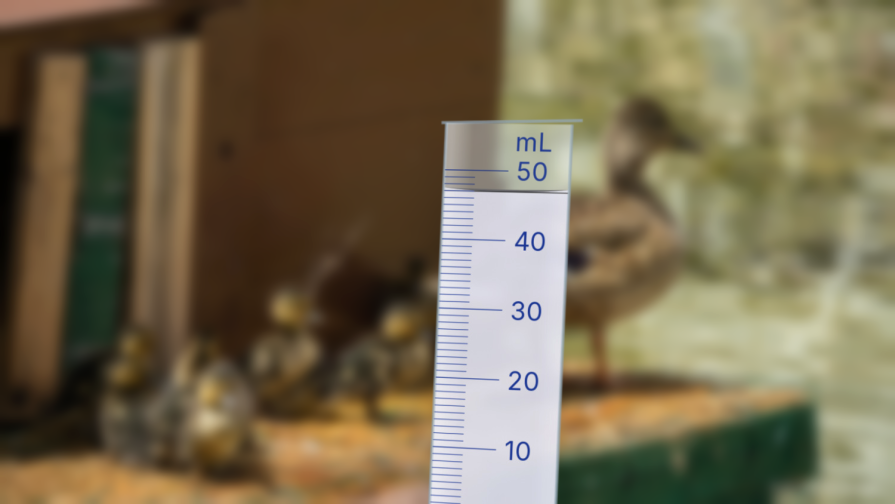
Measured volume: 47 mL
